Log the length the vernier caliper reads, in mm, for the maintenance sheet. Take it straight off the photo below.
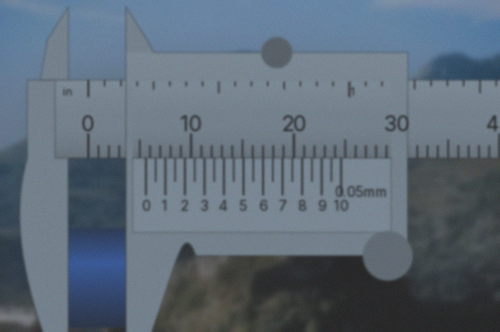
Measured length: 5.6 mm
